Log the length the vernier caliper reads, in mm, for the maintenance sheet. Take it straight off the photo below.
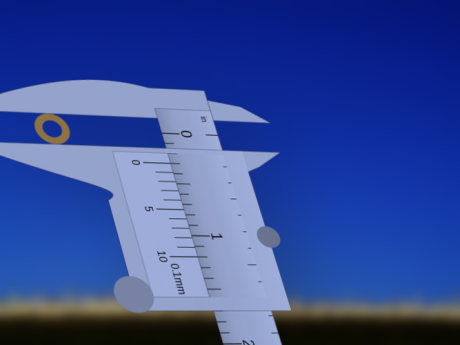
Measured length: 3.0 mm
